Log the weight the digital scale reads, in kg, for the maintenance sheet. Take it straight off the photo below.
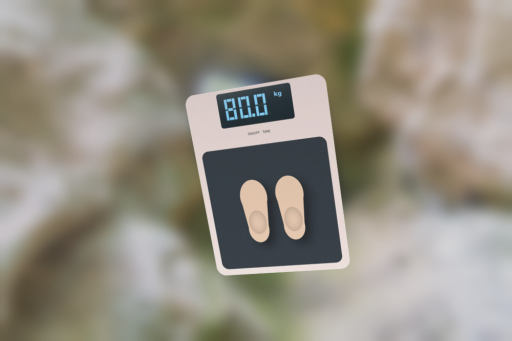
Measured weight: 80.0 kg
